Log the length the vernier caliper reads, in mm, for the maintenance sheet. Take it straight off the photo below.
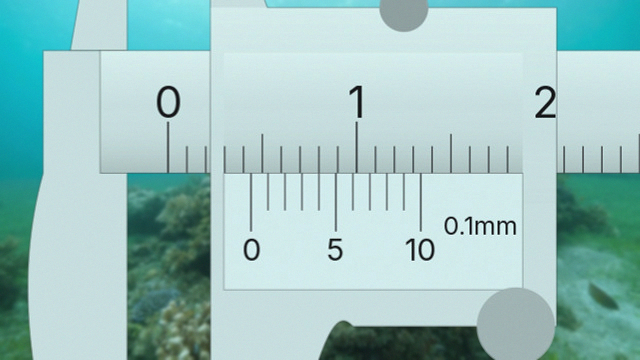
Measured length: 4.4 mm
